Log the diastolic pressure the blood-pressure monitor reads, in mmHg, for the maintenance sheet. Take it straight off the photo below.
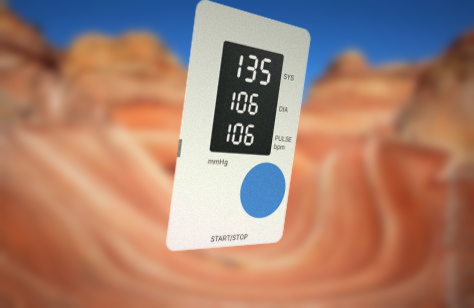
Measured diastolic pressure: 106 mmHg
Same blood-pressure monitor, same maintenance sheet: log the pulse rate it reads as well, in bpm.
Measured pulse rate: 106 bpm
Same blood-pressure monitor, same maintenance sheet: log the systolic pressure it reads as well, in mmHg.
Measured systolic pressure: 135 mmHg
